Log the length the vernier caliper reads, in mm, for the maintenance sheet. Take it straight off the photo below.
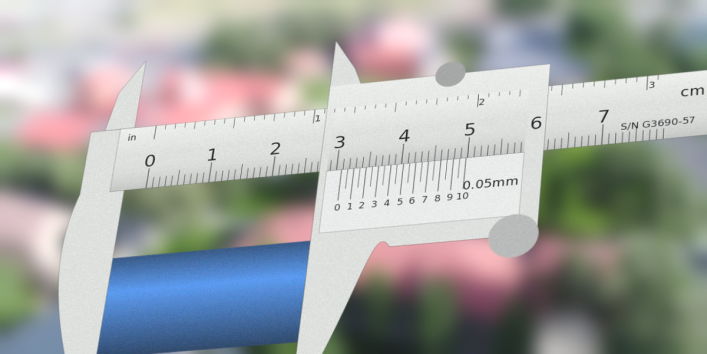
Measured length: 30.8 mm
